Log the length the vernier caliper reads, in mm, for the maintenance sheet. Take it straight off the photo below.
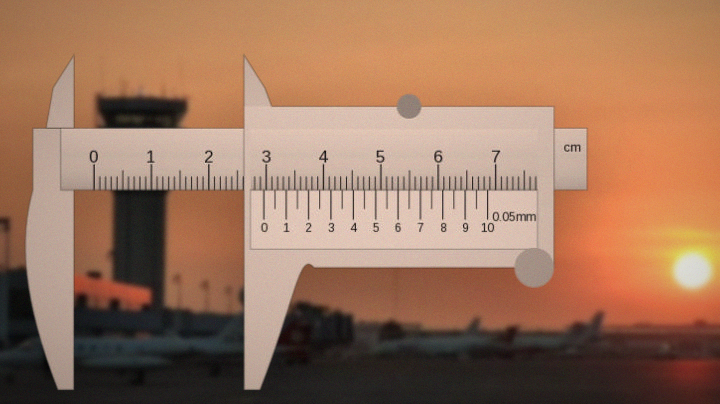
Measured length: 29.6 mm
